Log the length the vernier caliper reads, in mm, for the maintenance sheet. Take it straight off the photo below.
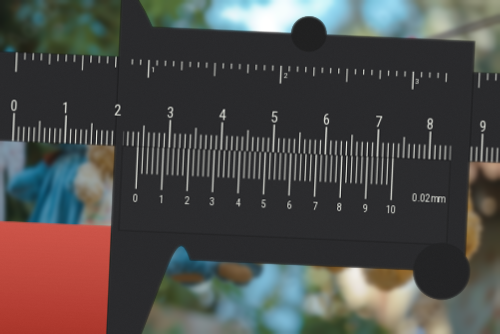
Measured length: 24.0 mm
